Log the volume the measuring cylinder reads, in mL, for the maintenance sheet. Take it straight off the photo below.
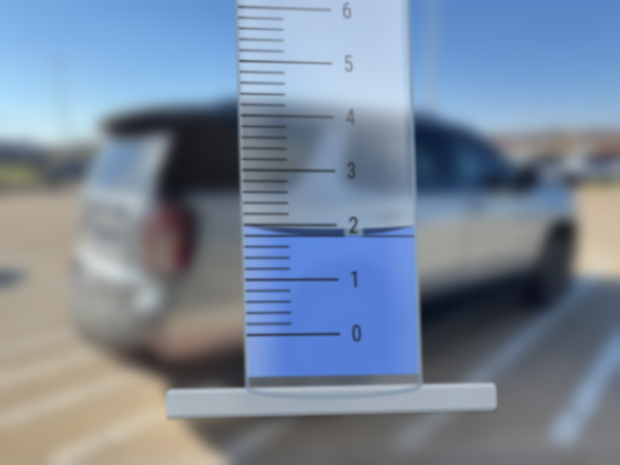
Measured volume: 1.8 mL
